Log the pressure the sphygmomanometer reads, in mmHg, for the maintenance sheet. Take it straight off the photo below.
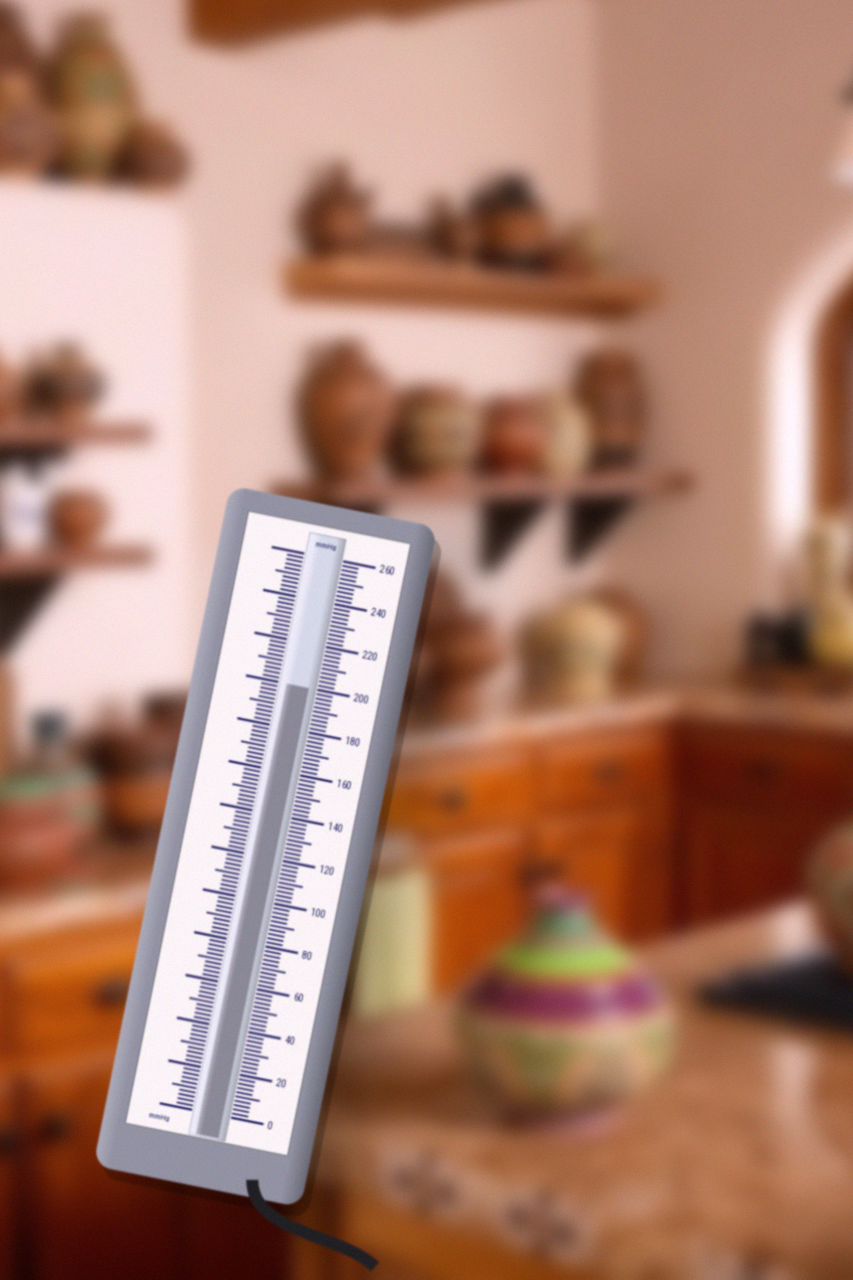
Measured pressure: 200 mmHg
